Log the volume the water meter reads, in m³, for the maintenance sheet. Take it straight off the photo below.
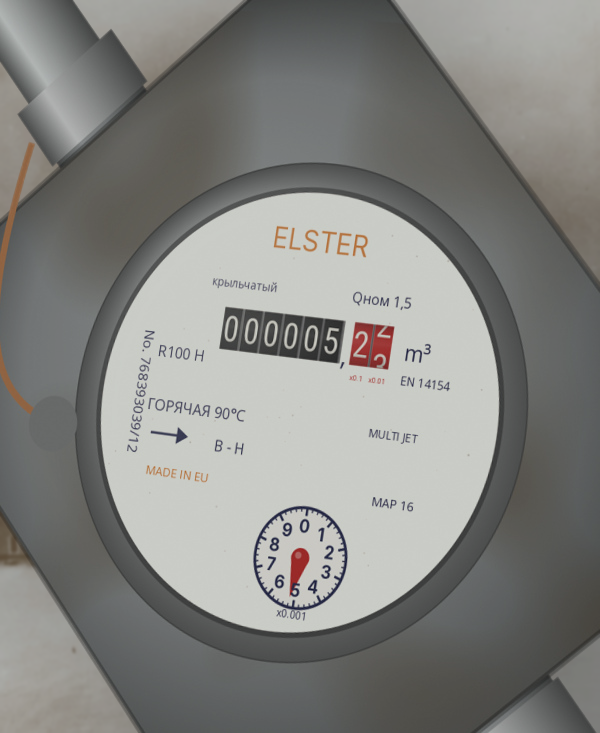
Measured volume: 5.225 m³
